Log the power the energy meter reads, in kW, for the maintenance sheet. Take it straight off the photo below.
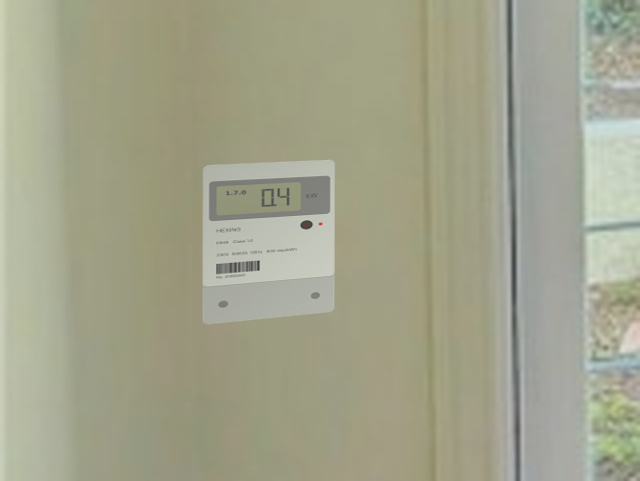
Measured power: 0.4 kW
